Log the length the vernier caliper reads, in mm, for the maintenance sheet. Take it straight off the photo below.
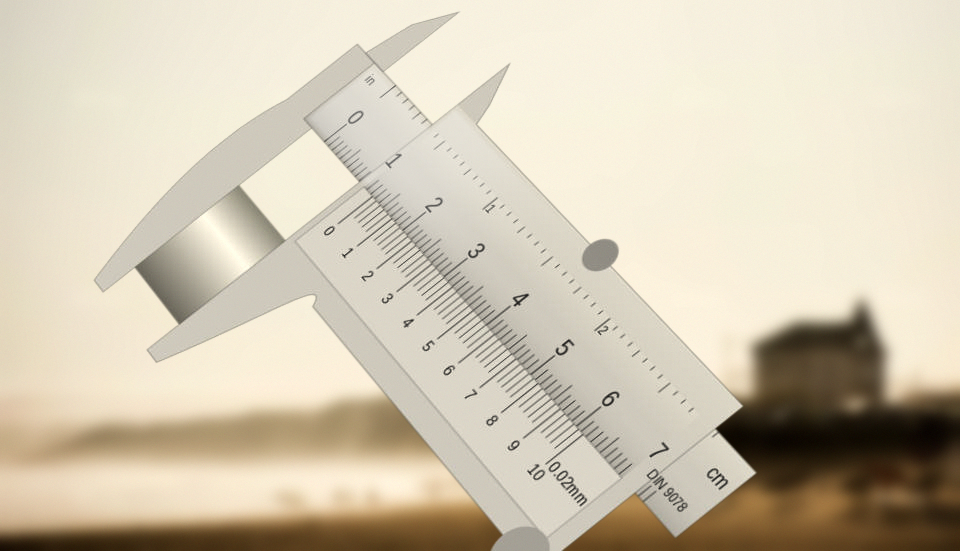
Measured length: 12.5 mm
